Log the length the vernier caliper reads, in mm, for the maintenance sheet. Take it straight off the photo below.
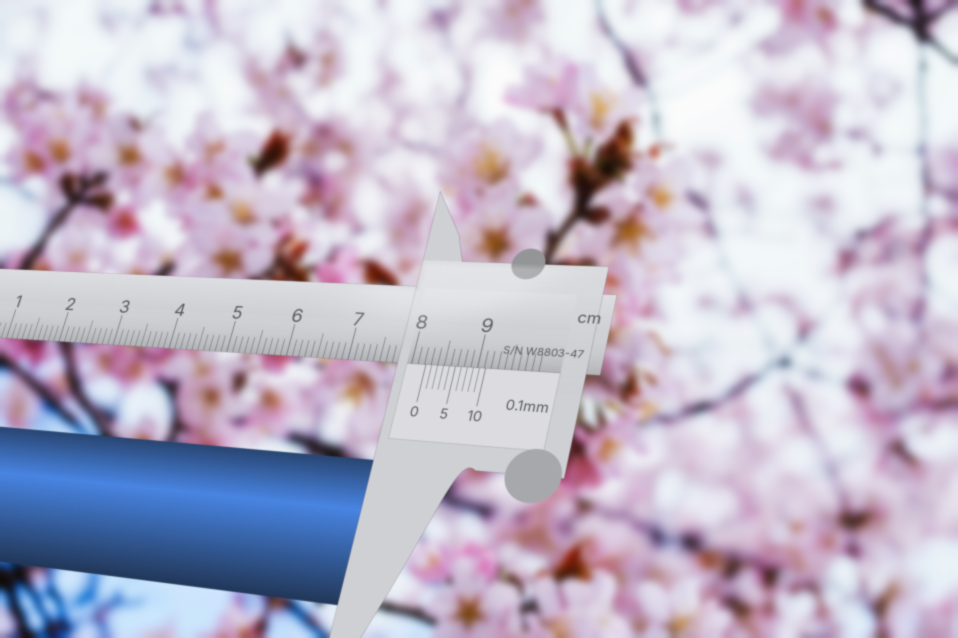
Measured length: 82.2 mm
